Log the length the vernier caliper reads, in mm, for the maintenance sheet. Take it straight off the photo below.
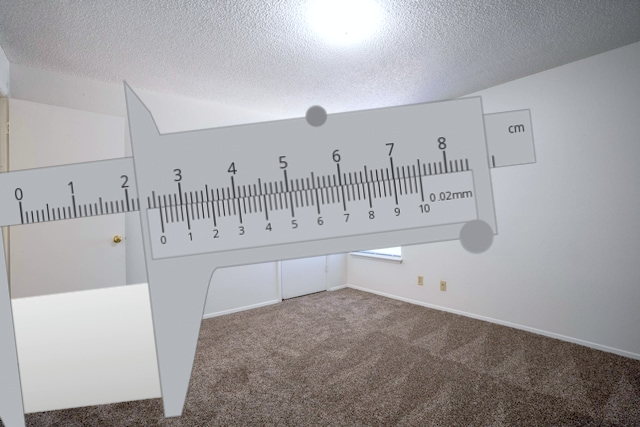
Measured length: 26.0 mm
